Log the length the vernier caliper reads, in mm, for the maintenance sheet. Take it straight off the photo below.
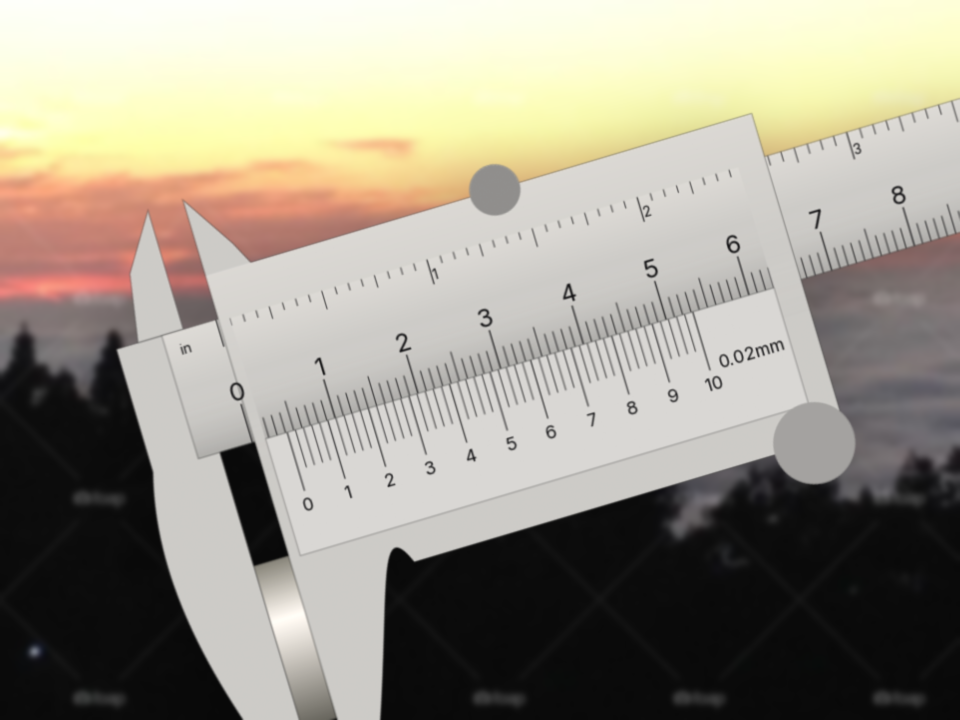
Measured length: 4.2 mm
